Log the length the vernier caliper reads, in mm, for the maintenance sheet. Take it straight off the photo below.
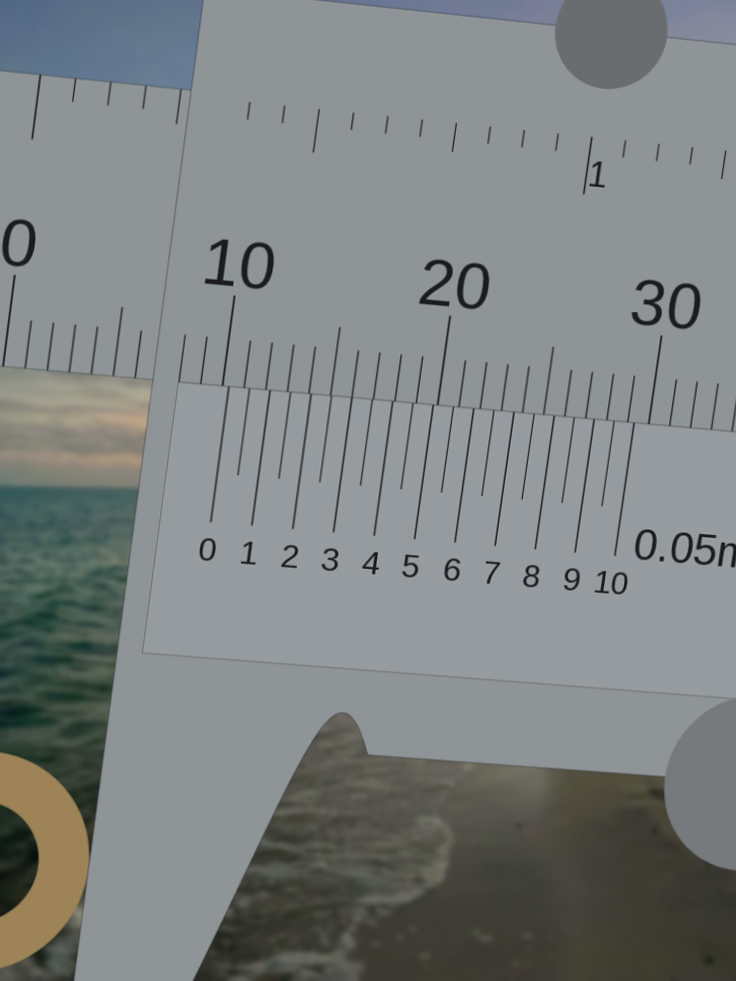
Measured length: 10.3 mm
